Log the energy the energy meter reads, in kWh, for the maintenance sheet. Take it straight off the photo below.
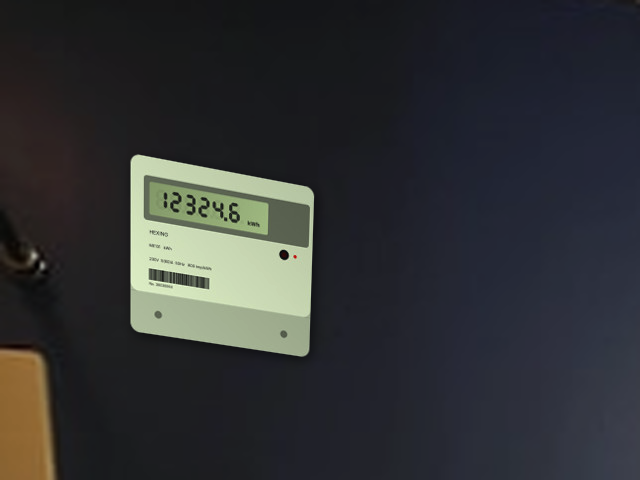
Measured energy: 12324.6 kWh
